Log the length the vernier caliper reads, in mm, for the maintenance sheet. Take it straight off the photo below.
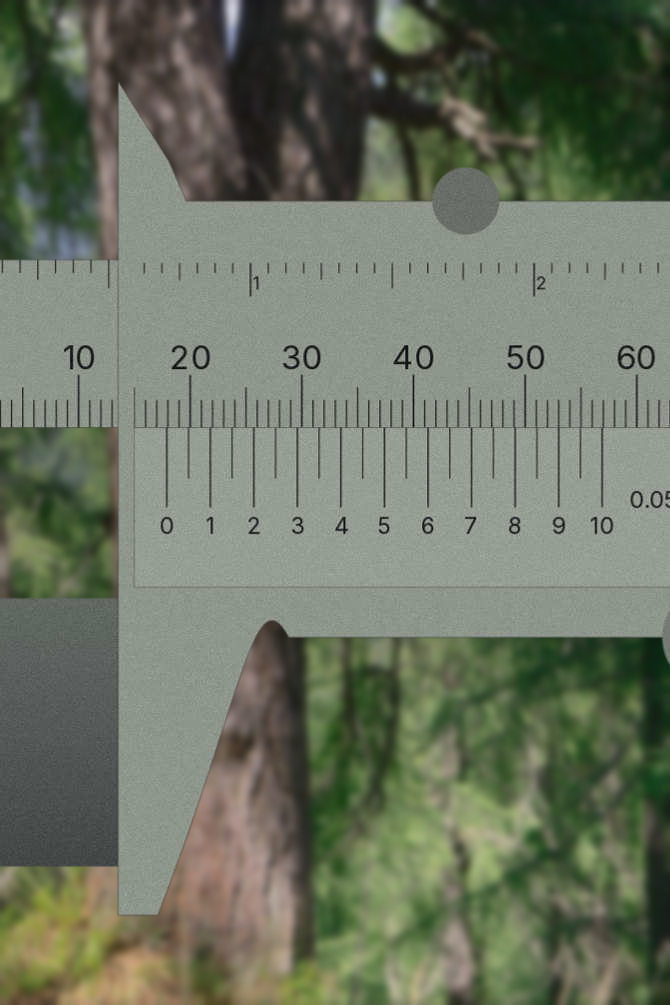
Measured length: 17.9 mm
